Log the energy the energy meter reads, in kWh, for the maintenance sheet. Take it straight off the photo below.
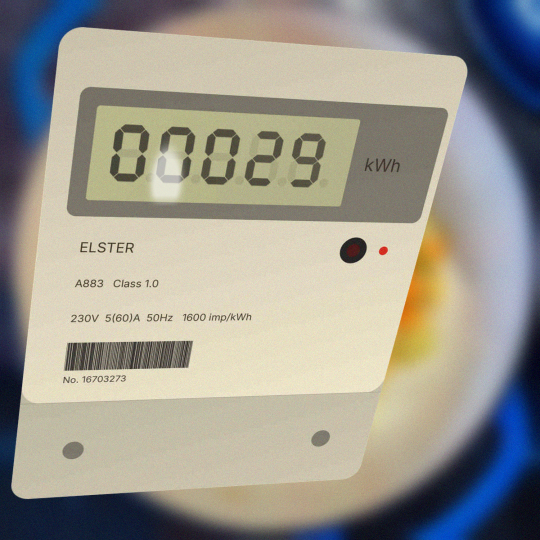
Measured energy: 29 kWh
